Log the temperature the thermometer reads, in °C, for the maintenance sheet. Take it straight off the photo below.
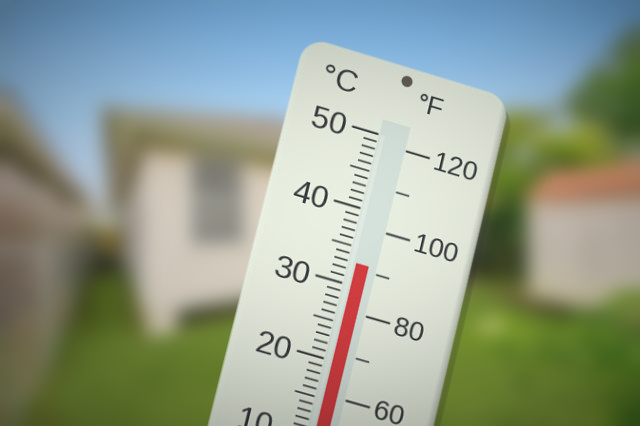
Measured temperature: 33 °C
